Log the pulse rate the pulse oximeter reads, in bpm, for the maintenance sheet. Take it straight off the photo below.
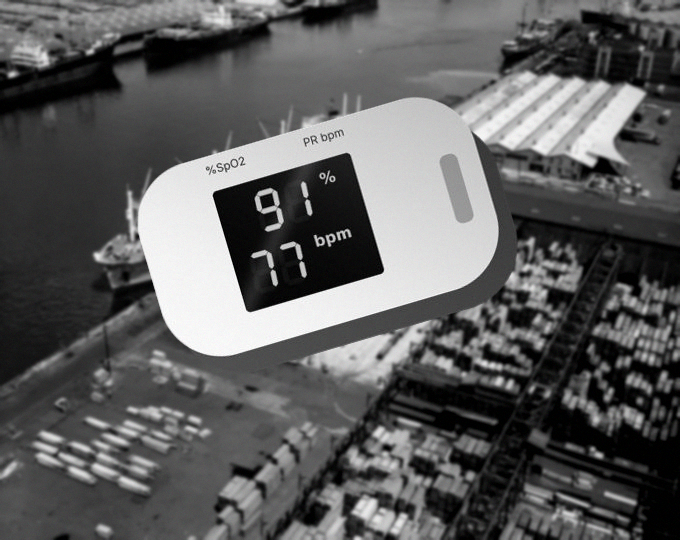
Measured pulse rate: 77 bpm
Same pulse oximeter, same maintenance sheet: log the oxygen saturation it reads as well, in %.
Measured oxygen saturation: 91 %
